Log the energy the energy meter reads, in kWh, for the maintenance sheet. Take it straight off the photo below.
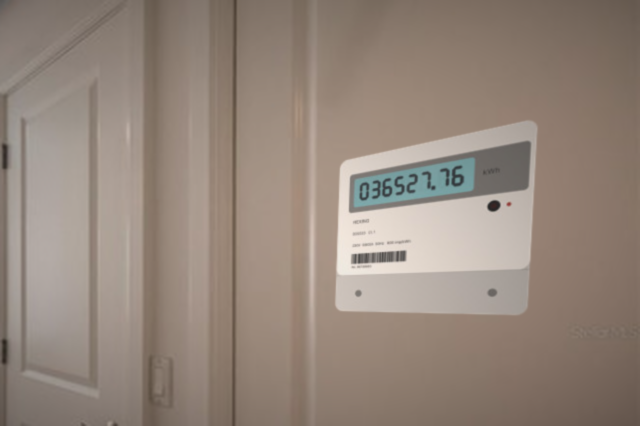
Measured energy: 36527.76 kWh
